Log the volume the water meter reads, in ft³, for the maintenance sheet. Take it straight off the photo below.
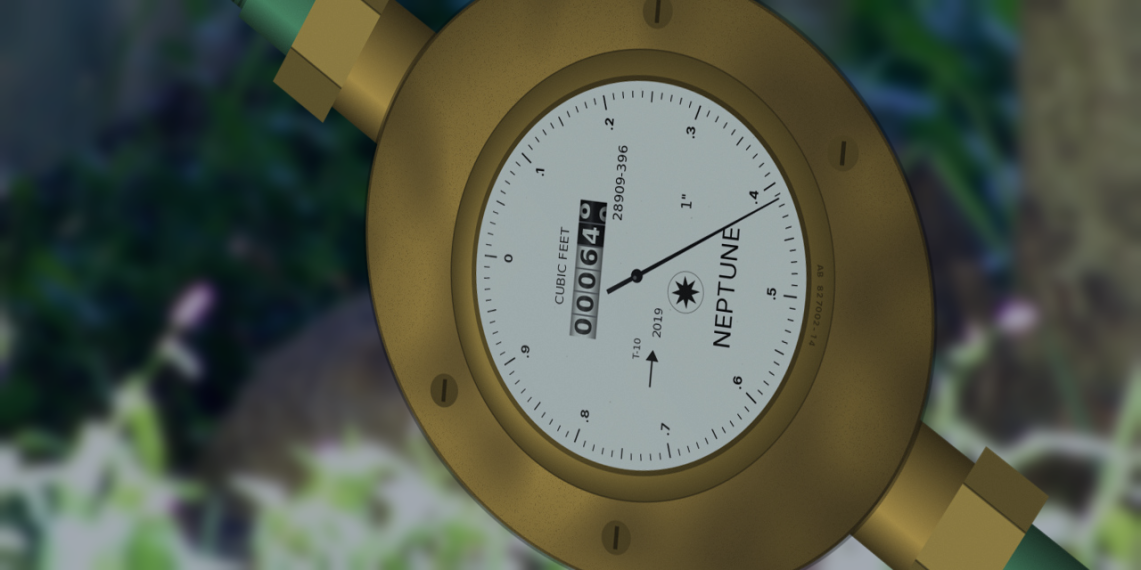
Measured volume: 648.41 ft³
